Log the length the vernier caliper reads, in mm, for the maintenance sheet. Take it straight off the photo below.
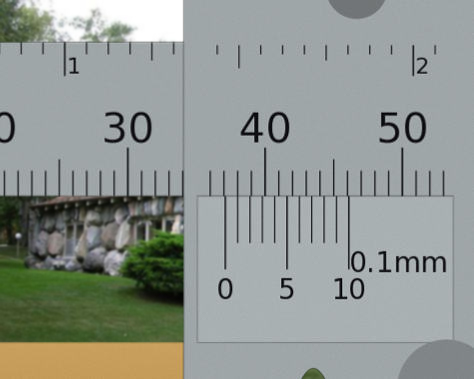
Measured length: 37.1 mm
